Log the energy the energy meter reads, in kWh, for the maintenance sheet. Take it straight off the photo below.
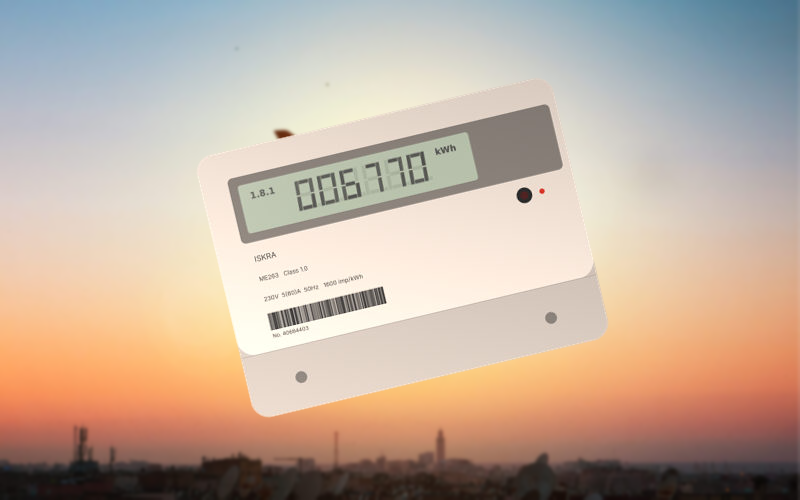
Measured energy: 6770 kWh
